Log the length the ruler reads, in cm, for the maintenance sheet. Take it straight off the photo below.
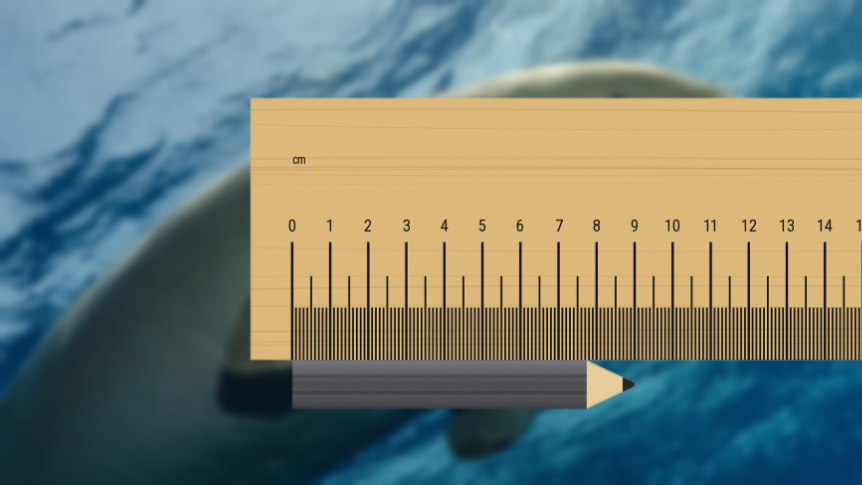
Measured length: 9 cm
